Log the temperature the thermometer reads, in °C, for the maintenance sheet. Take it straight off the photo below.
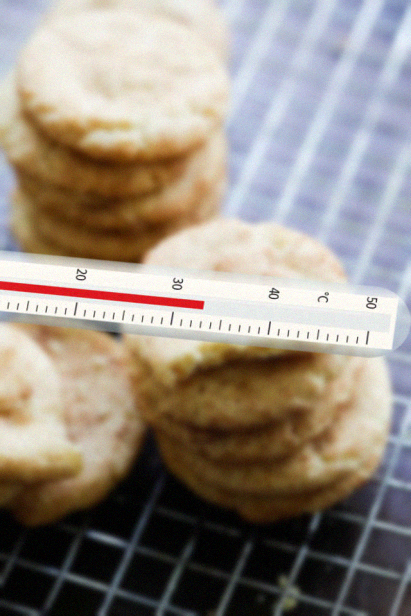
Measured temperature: 33 °C
